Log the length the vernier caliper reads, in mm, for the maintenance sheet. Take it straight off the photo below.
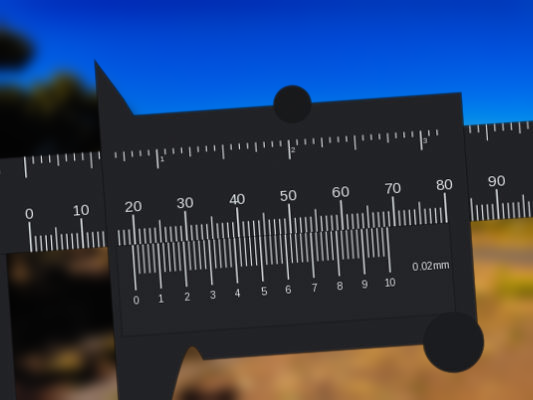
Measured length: 19.5 mm
